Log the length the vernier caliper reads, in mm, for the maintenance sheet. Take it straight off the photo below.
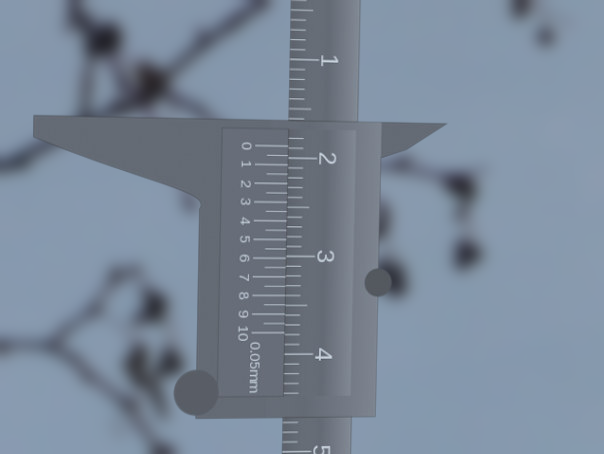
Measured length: 18.8 mm
